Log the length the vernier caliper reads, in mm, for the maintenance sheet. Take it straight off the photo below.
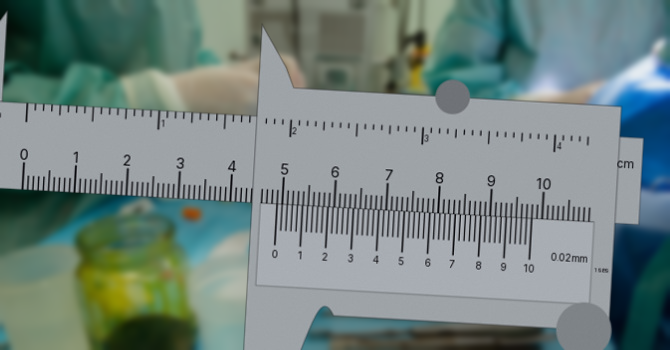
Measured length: 49.0 mm
